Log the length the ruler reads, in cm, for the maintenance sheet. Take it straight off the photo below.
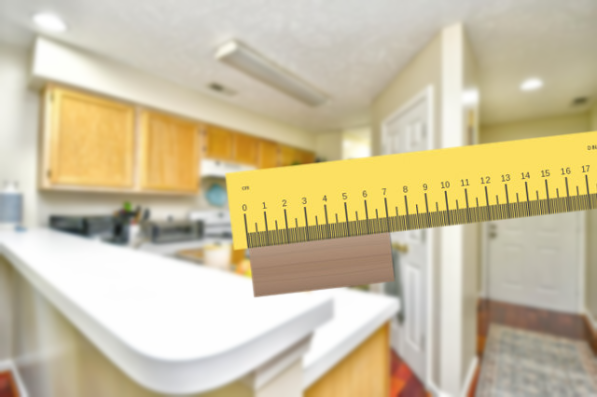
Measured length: 7 cm
